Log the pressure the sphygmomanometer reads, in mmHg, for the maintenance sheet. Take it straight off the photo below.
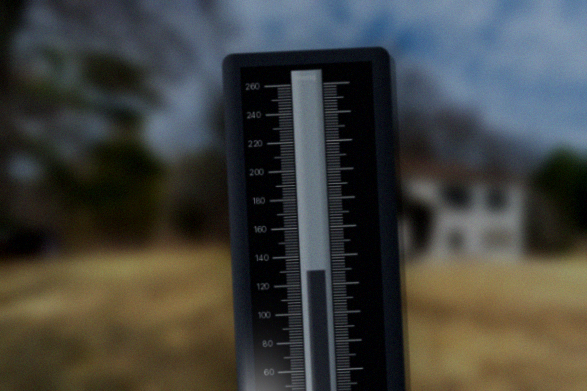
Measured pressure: 130 mmHg
